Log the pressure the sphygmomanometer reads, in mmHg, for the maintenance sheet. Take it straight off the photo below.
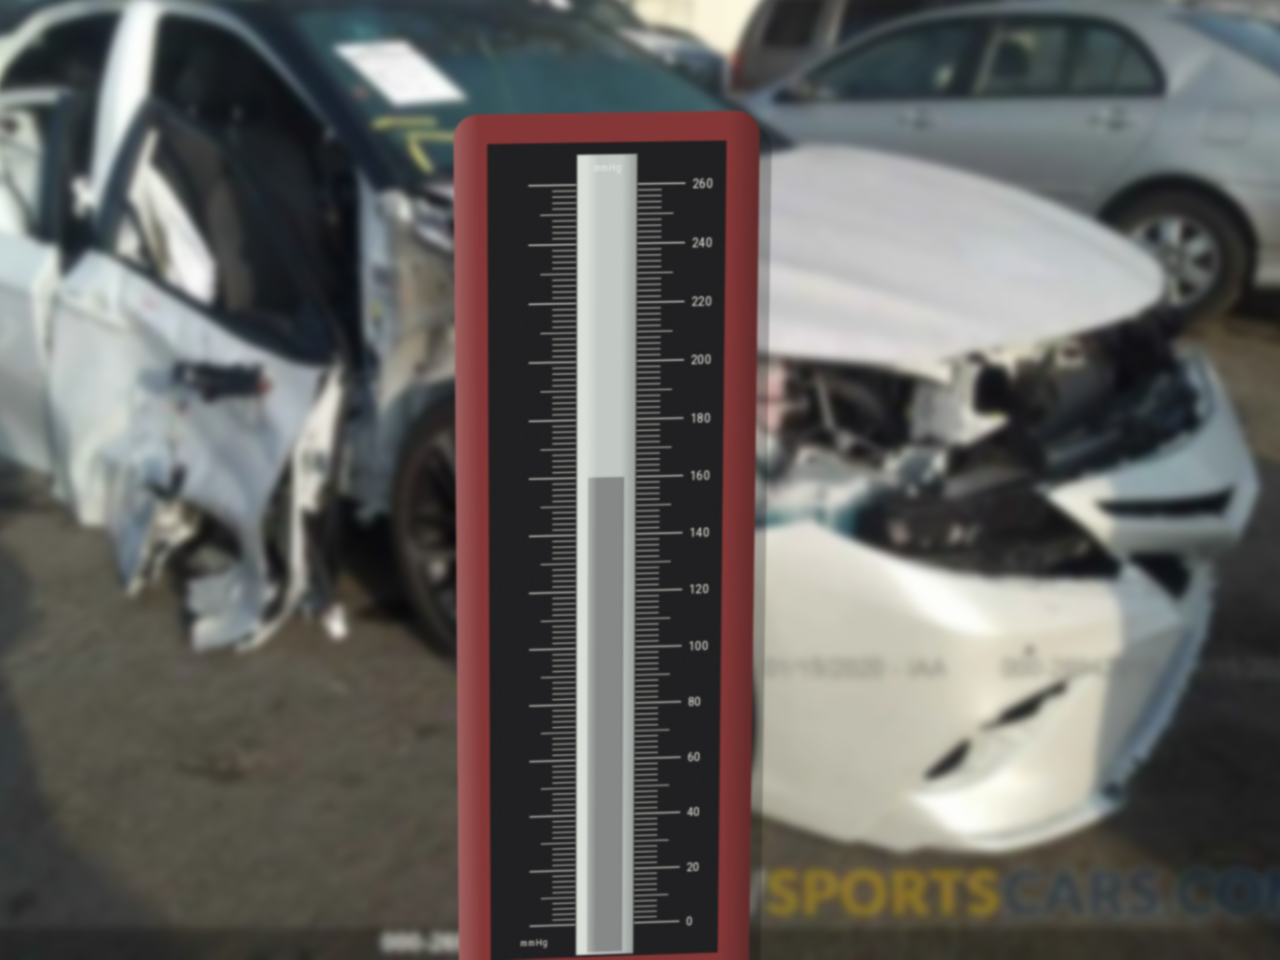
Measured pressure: 160 mmHg
